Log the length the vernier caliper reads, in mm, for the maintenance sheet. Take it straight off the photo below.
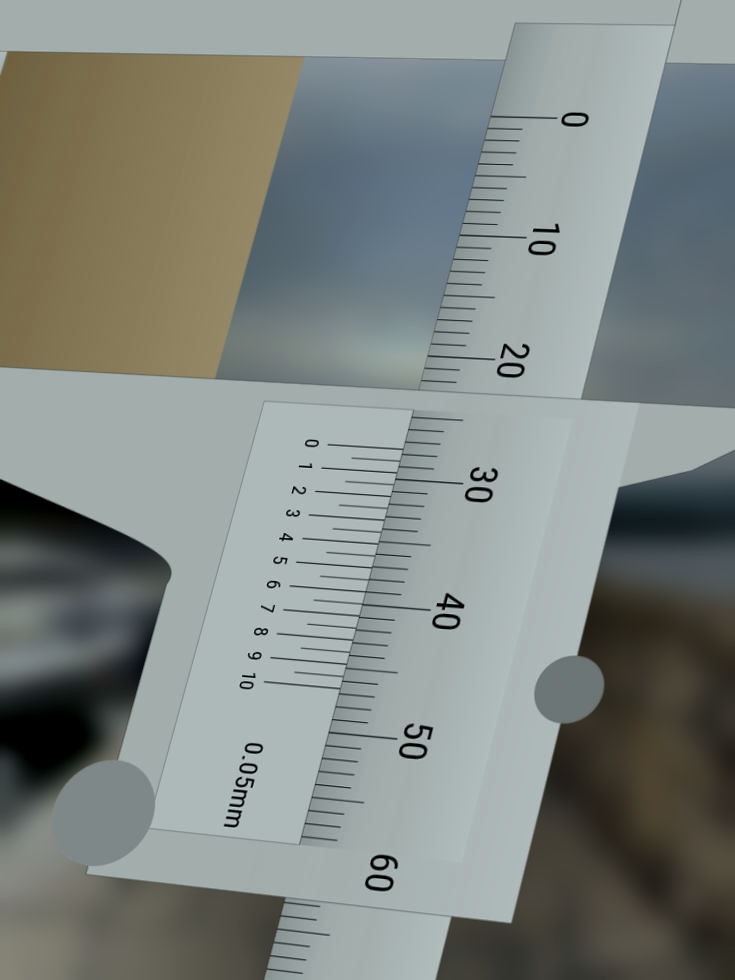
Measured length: 27.6 mm
